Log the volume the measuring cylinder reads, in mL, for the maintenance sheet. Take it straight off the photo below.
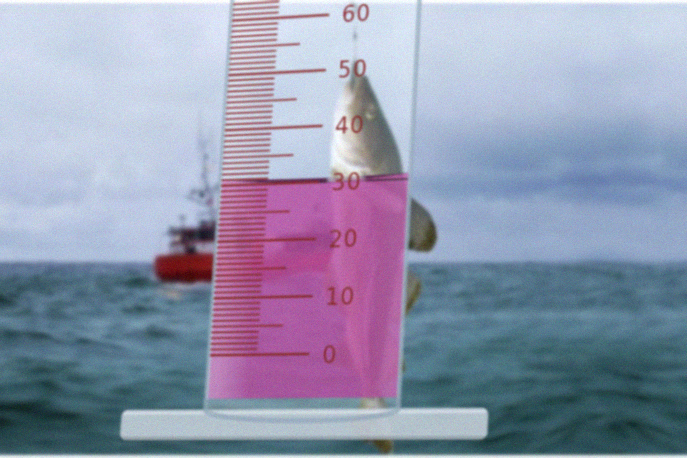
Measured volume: 30 mL
